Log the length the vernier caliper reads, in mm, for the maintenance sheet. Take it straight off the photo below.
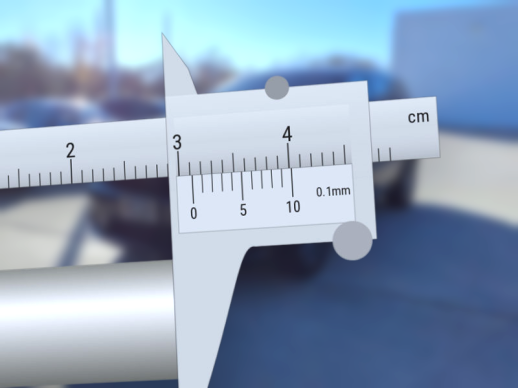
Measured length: 31.2 mm
